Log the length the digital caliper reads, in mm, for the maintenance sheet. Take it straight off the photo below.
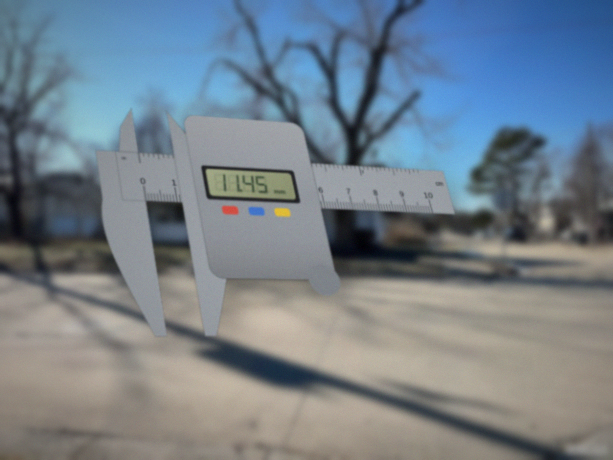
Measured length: 11.45 mm
